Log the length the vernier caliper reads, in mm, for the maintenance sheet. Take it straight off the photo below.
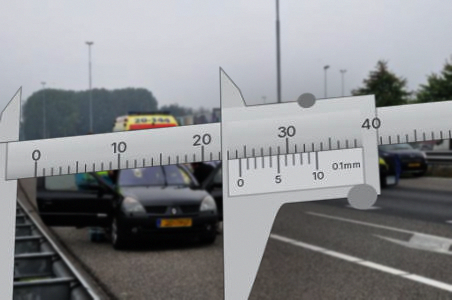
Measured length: 24.4 mm
